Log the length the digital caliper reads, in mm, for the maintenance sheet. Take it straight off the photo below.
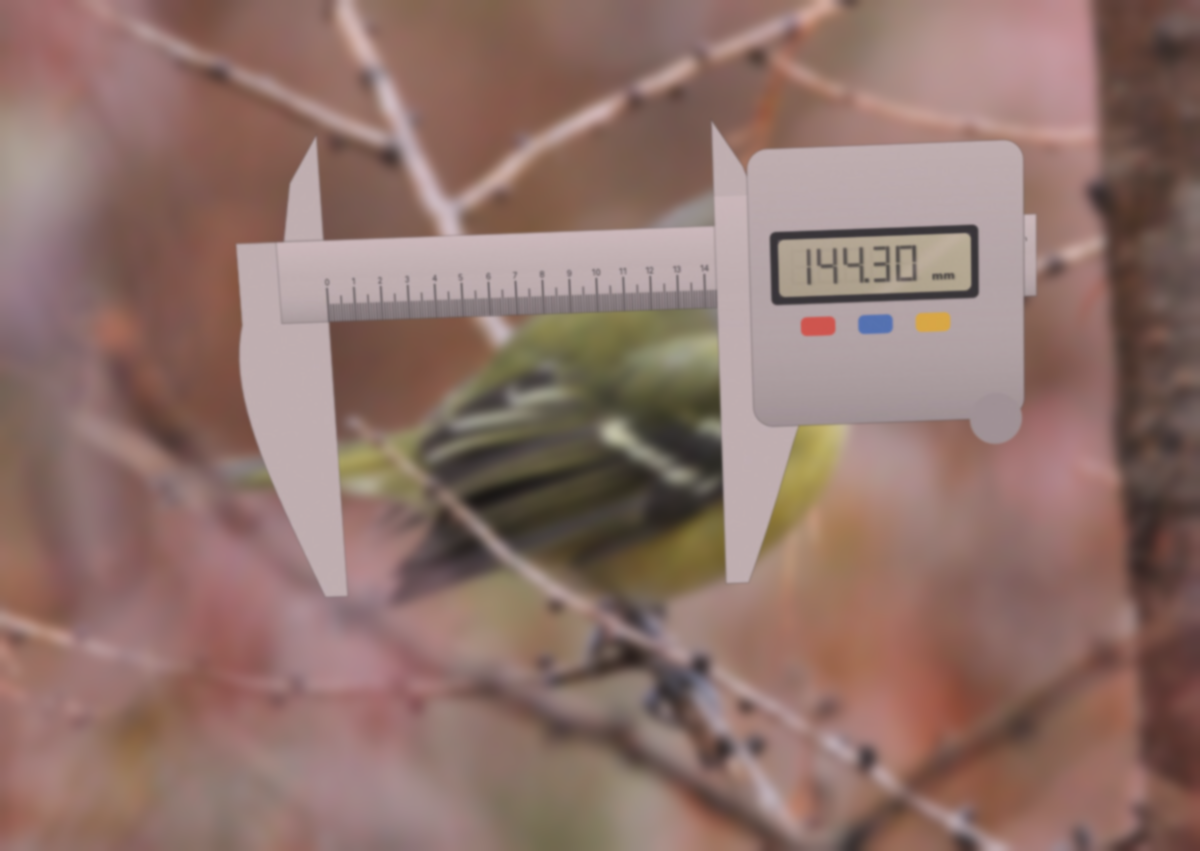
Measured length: 144.30 mm
